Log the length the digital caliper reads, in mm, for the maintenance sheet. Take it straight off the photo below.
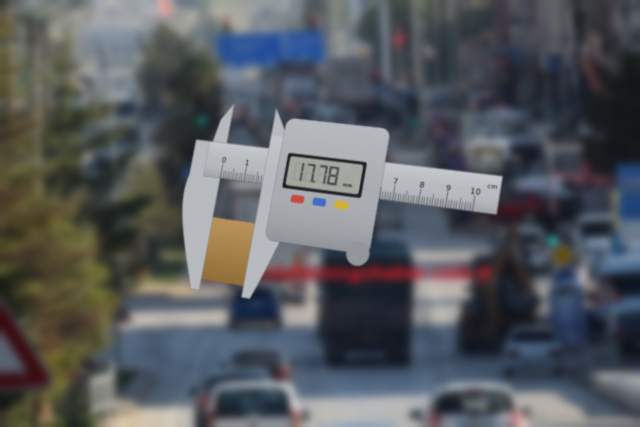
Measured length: 17.78 mm
